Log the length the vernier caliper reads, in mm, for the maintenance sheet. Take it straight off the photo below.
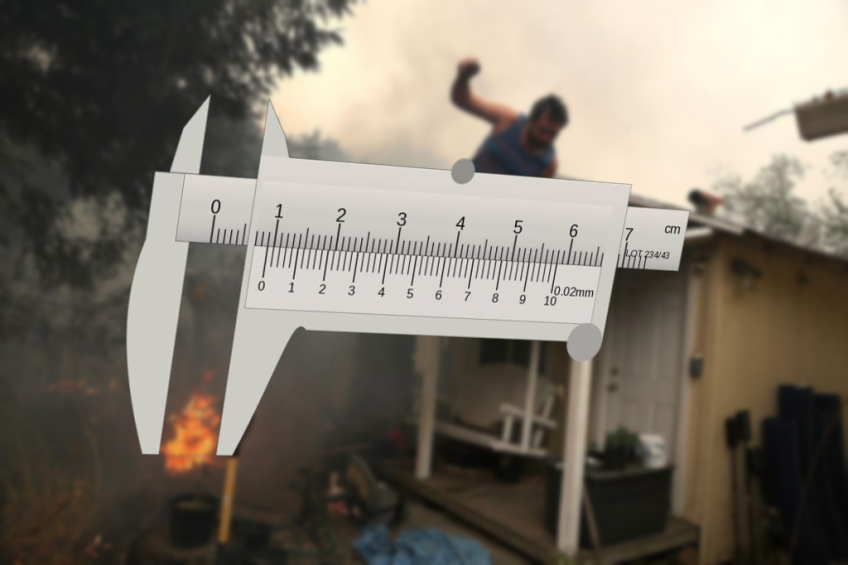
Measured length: 9.0 mm
